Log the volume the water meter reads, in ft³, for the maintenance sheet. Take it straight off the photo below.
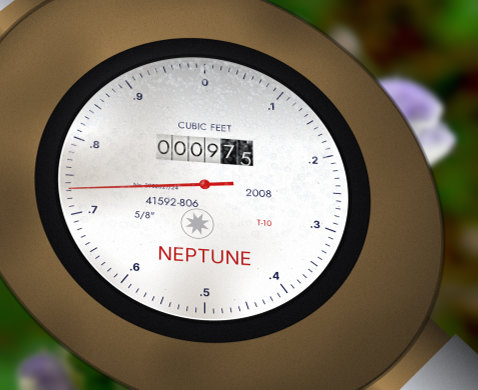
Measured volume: 974.73 ft³
